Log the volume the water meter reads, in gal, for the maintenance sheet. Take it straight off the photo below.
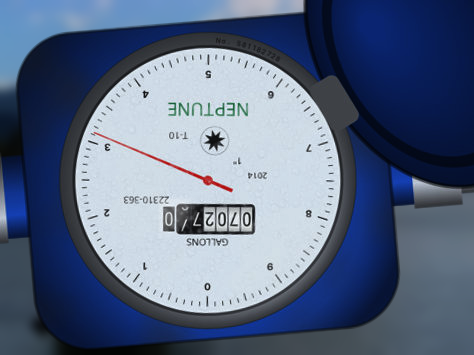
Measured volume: 702773.1 gal
